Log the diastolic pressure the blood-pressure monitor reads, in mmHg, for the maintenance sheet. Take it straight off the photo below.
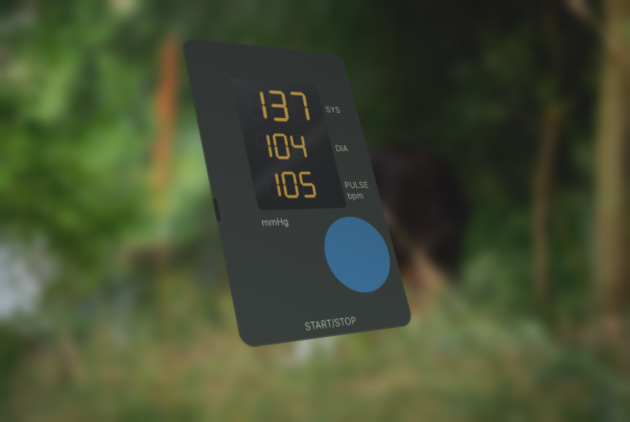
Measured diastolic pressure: 104 mmHg
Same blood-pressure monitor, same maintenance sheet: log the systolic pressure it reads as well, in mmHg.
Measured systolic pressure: 137 mmHg
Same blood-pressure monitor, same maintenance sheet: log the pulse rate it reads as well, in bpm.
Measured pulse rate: 105 bpm
